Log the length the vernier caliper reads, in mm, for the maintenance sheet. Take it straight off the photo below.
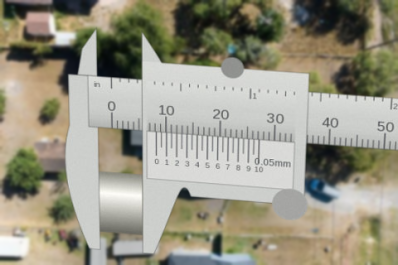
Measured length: 8.2 mm
